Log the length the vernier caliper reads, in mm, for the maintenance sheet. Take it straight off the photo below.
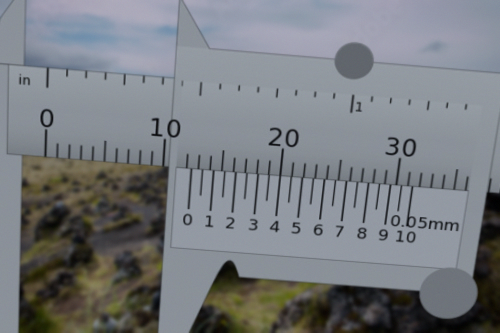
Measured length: 12.4 mm
